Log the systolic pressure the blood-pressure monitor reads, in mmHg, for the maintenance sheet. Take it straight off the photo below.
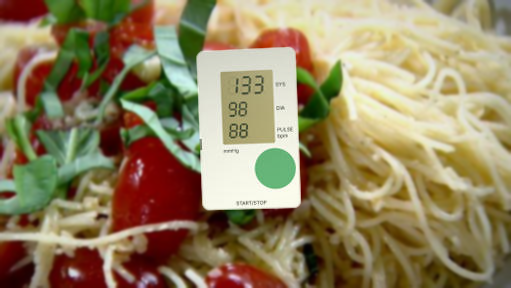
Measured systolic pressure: 133 mmHg
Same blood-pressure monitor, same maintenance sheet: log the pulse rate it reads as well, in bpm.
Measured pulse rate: 88 bpm
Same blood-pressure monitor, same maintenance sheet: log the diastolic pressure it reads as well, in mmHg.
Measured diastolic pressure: 98 mmHg
